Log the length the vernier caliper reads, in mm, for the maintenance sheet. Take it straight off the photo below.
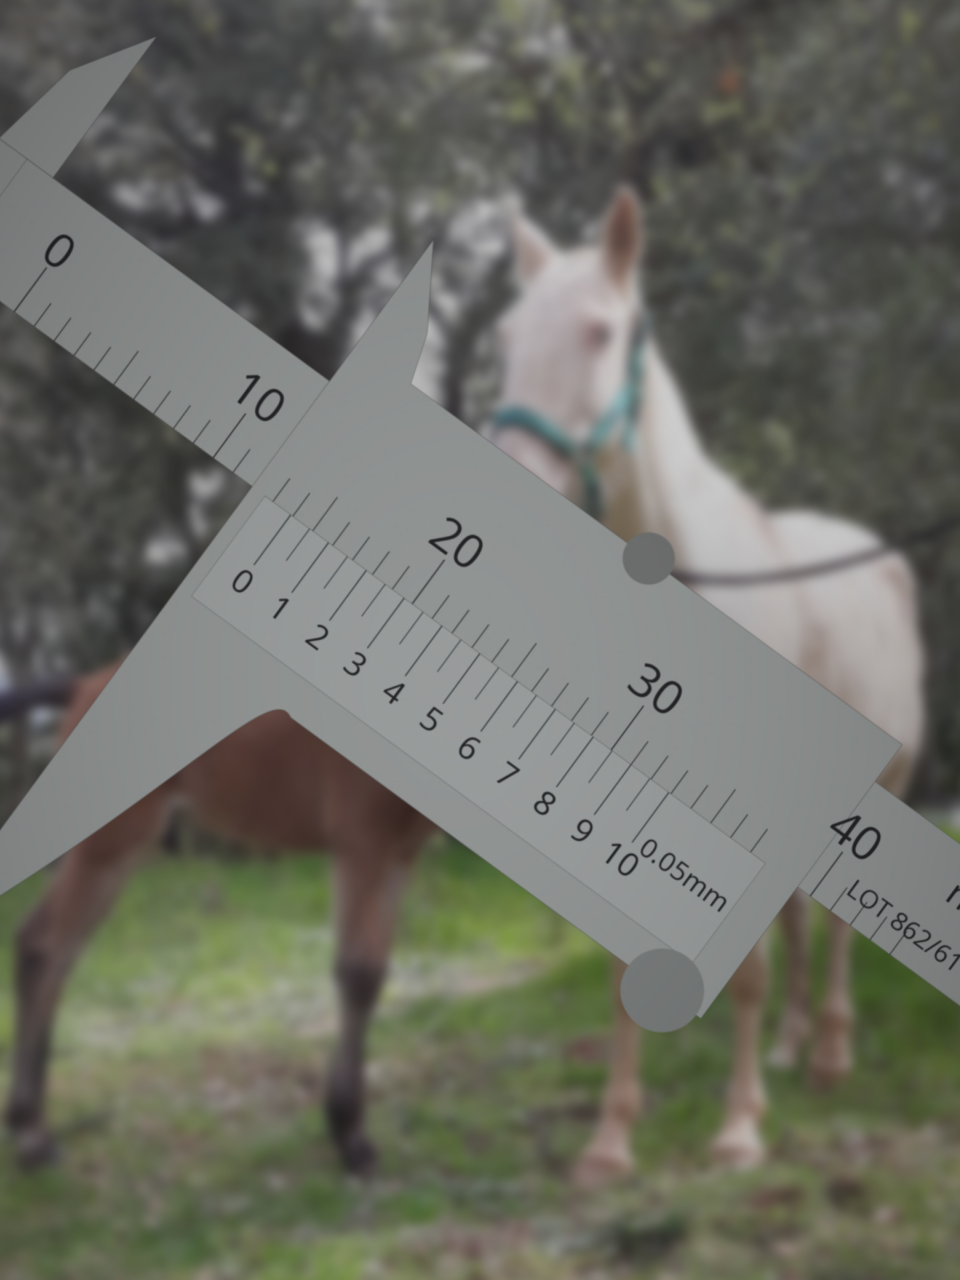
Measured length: 13.9 mm
